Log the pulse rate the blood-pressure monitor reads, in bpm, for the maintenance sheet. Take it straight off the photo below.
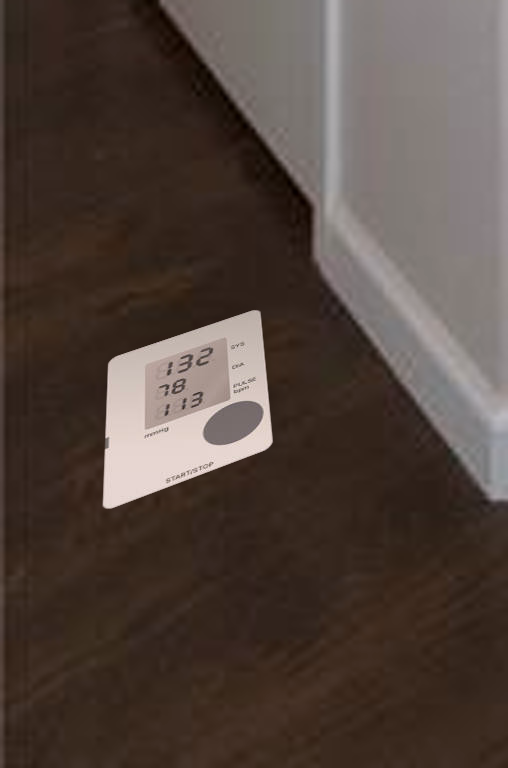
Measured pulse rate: 113 bpm
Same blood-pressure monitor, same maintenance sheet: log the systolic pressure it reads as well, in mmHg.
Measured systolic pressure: 132 mmHg
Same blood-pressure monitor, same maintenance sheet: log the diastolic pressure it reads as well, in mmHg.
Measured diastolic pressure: 78 mmHg
